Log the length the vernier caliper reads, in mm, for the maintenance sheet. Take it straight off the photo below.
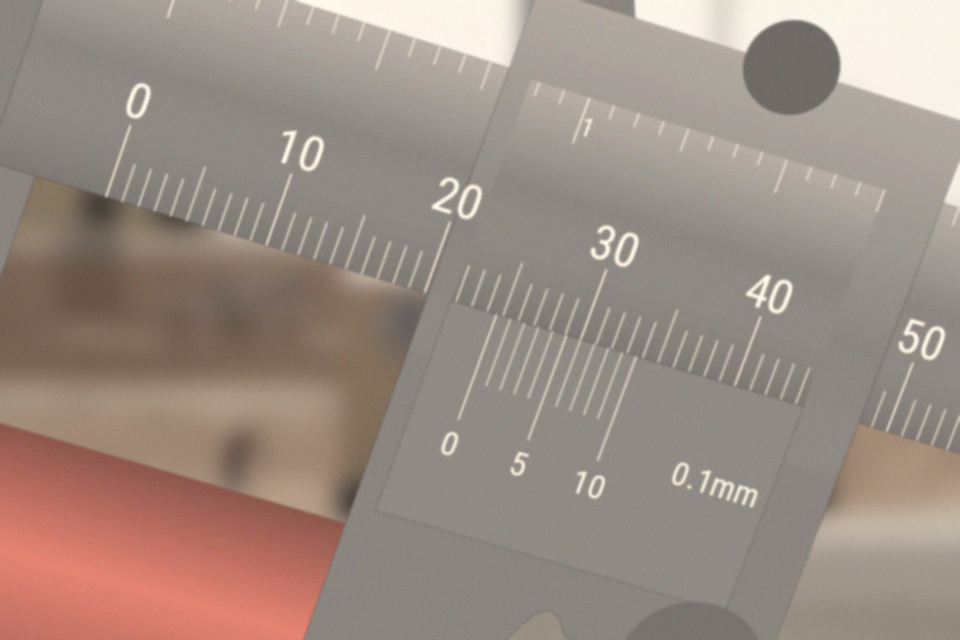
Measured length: 24.6 mm
